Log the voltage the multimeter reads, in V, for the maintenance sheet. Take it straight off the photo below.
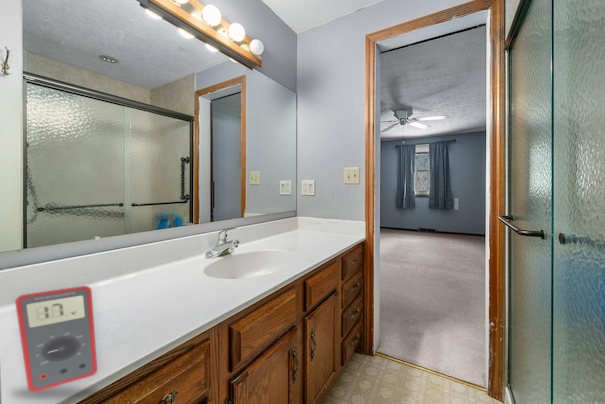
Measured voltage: 17 V
